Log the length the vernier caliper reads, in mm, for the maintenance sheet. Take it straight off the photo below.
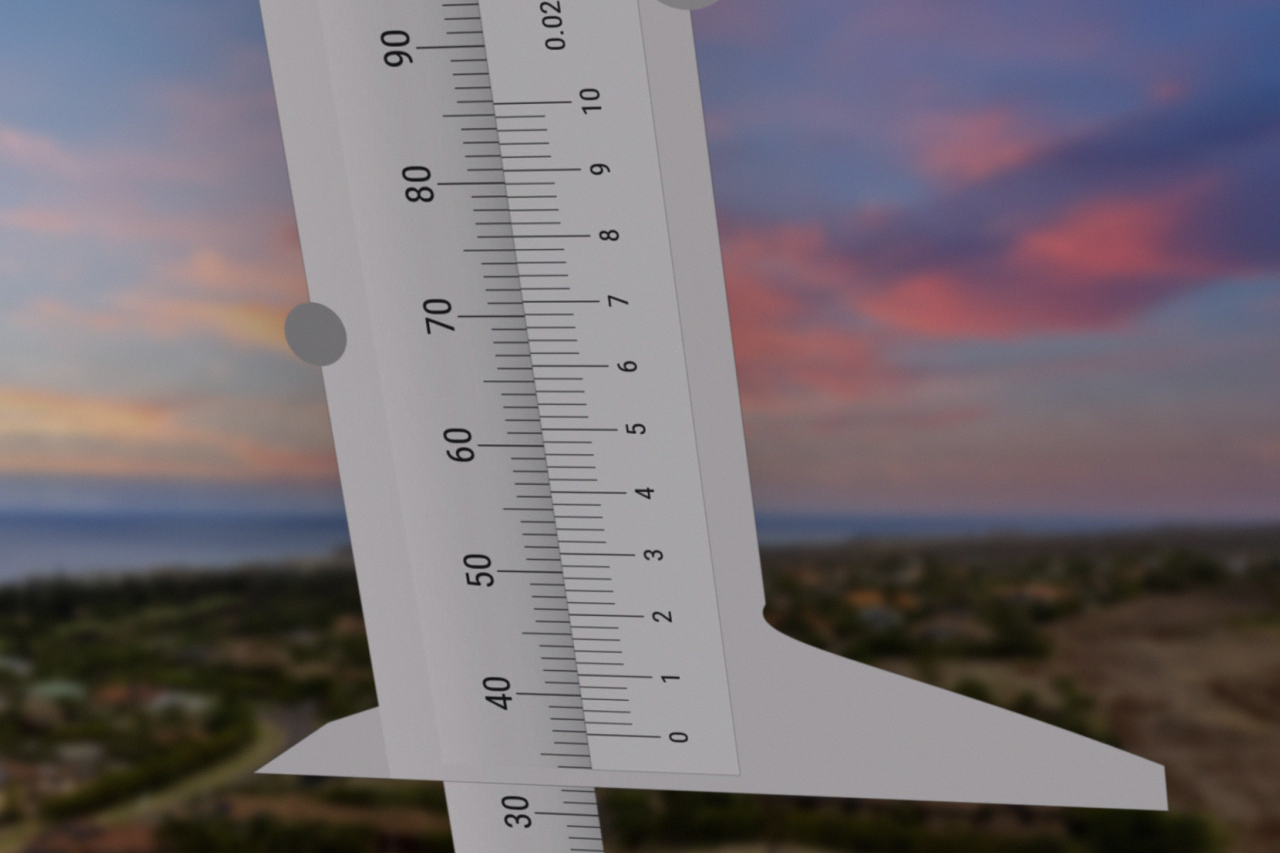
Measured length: 36.8 mm
